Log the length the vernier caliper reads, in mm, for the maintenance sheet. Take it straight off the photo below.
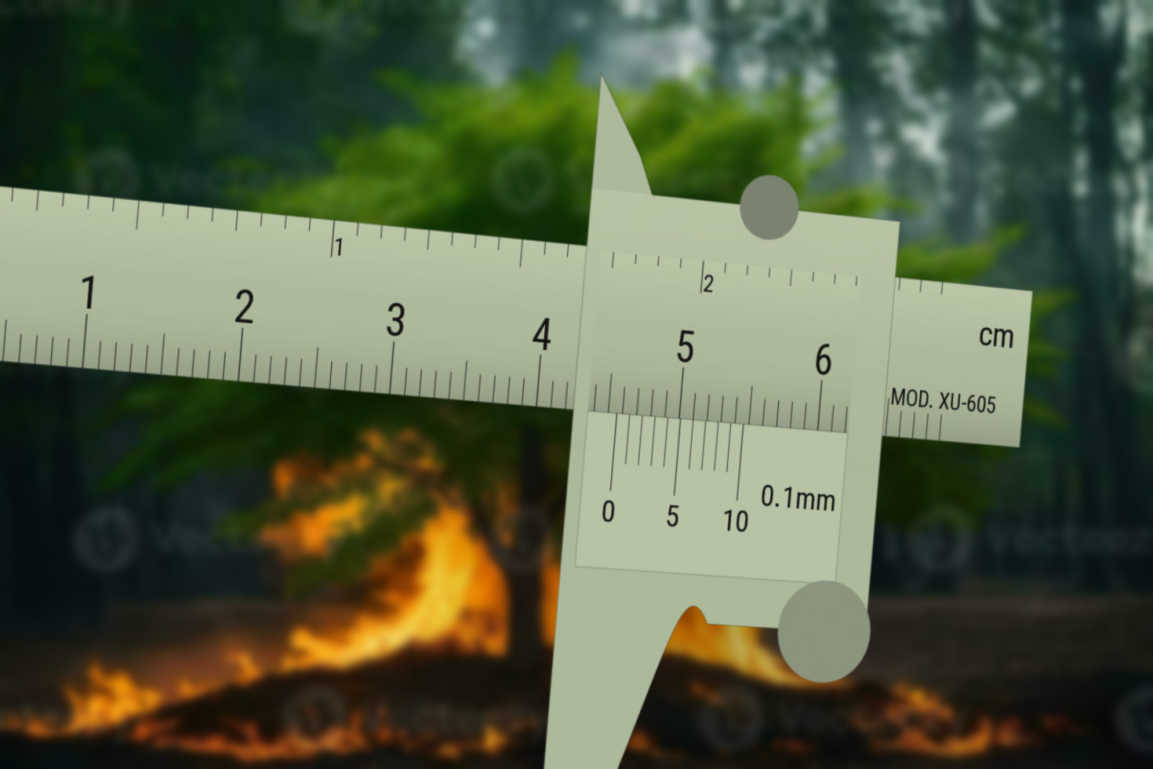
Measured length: 45.6 mm
